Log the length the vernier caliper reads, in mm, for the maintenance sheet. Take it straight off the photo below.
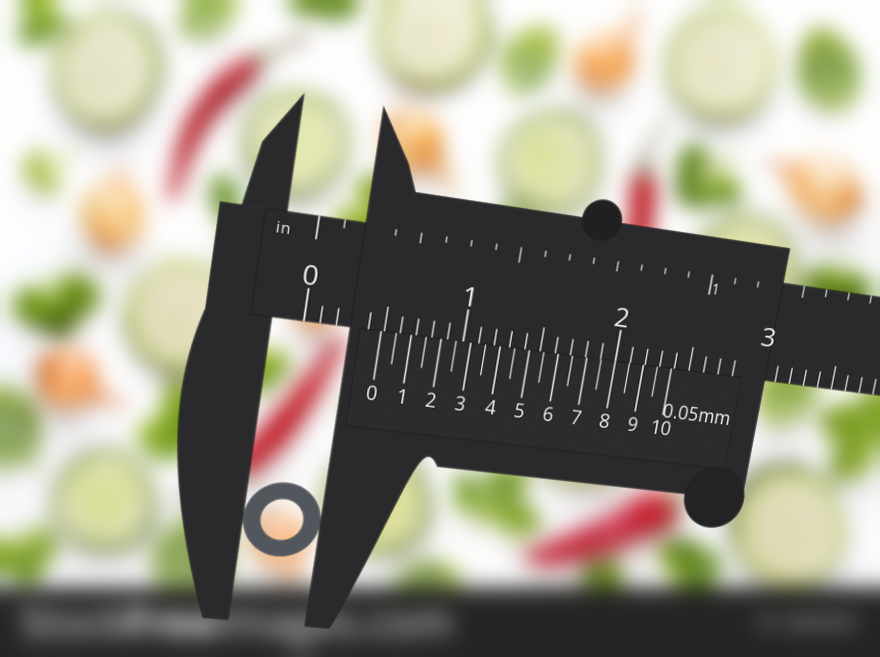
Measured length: 4.8 mm
